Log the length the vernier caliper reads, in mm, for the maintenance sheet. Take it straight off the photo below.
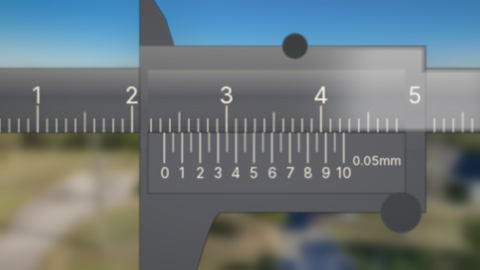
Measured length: 23.4 mm
